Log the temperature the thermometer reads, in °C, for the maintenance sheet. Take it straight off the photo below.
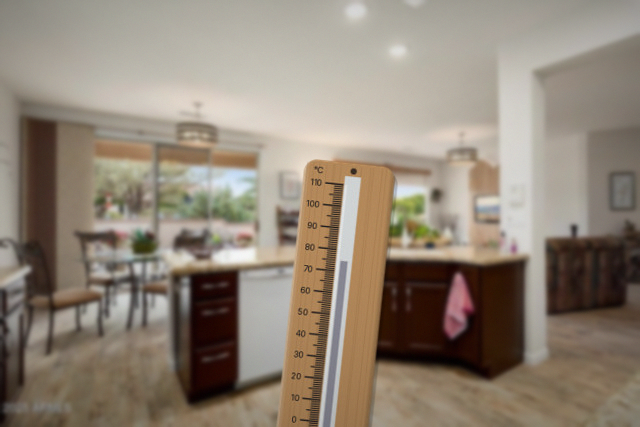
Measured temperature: 75 °C
